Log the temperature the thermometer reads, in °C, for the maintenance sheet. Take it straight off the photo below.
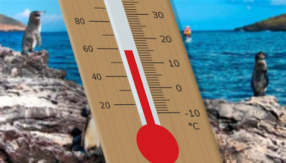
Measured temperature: 15 °C
